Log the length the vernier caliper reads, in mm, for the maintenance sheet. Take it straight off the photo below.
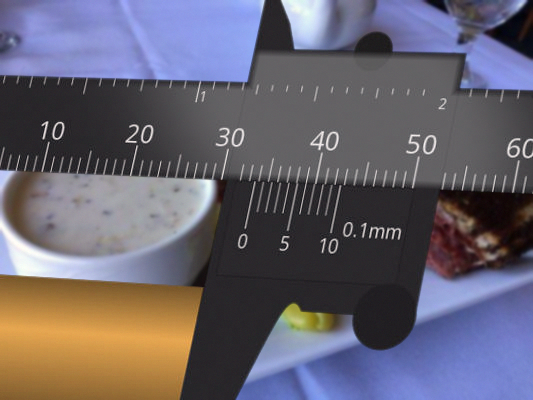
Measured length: 33.6 mm
